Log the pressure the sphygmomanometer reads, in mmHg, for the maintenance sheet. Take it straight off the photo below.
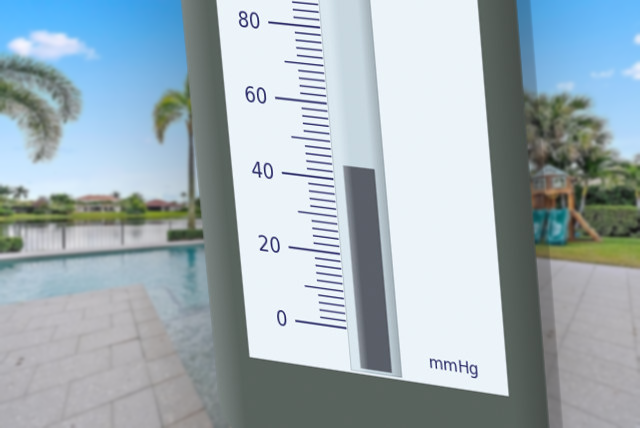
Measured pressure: 44 mmHg
